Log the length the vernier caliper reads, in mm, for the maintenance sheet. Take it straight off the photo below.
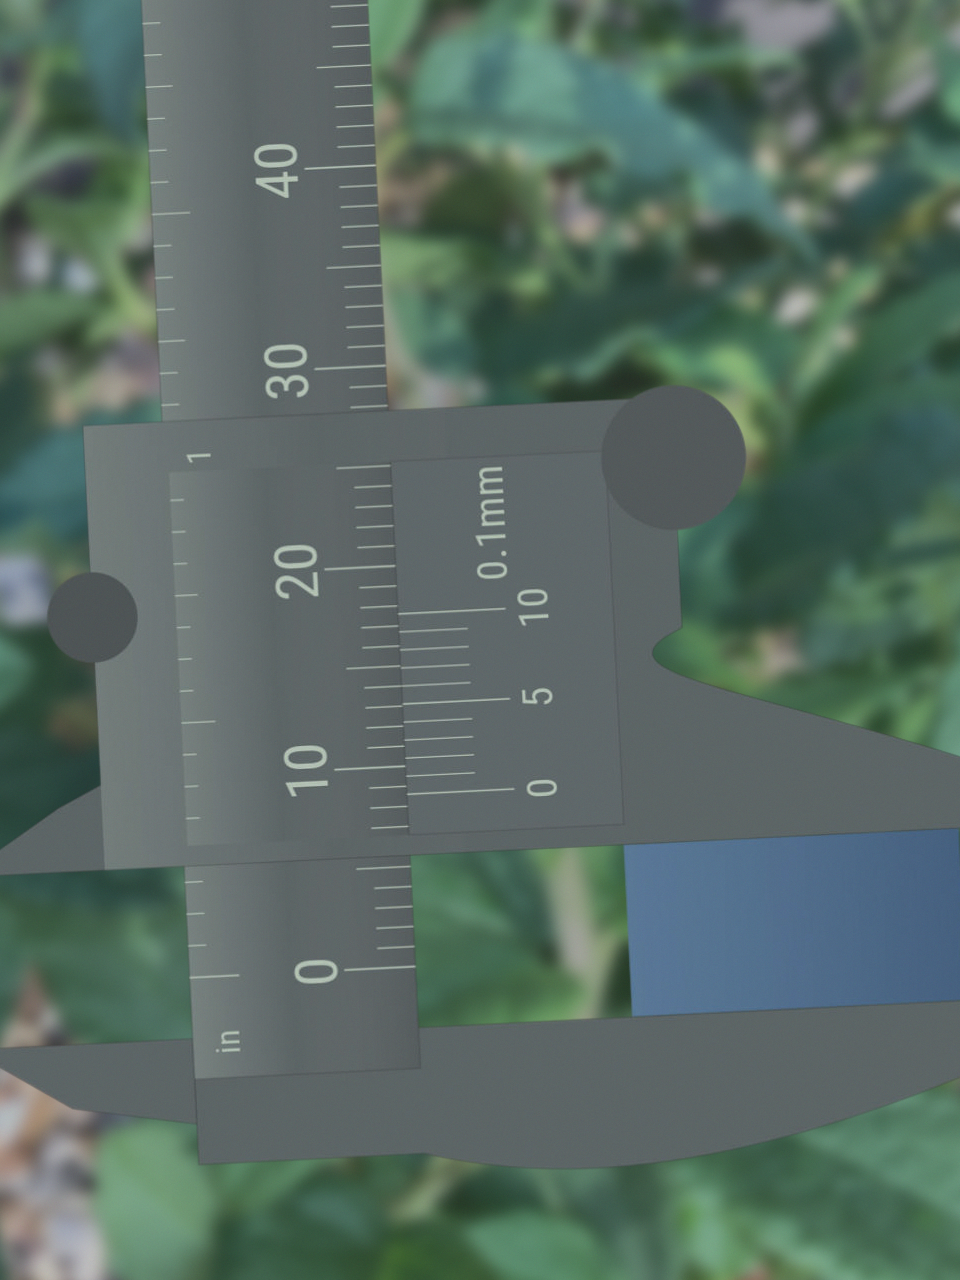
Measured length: 8.6 mm
